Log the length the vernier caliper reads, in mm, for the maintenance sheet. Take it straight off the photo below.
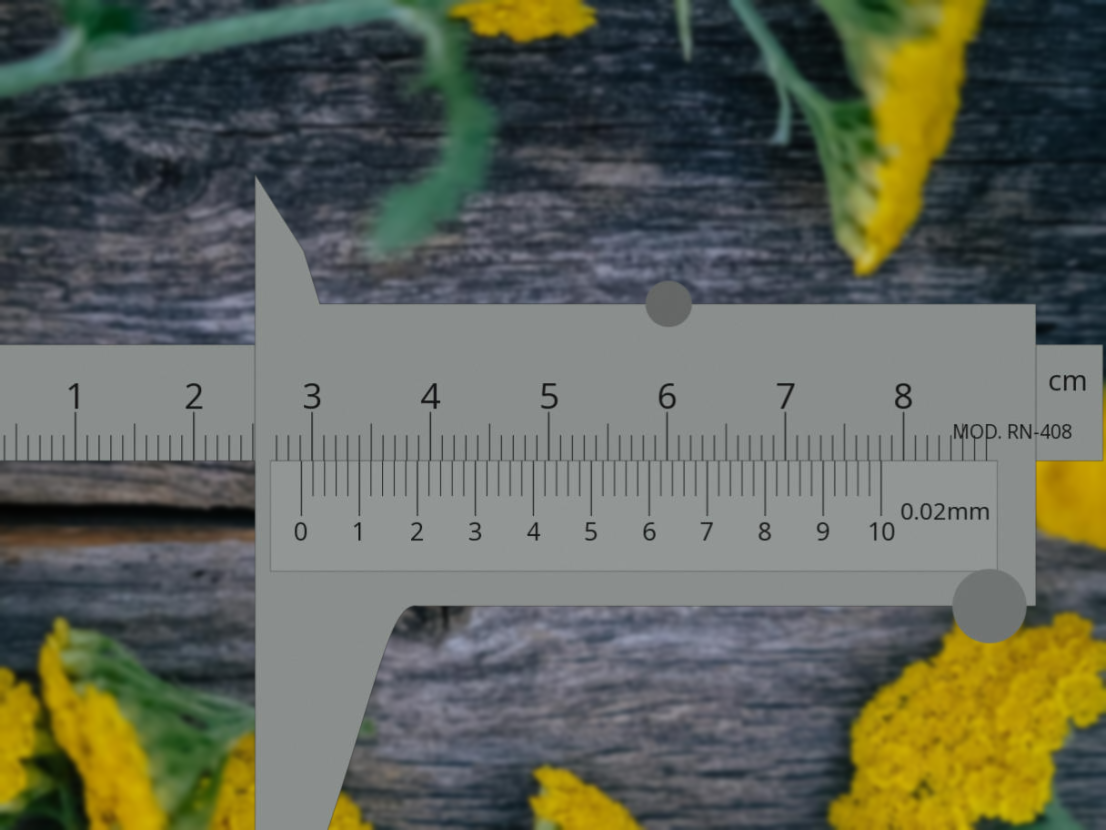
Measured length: 29.1 mm
